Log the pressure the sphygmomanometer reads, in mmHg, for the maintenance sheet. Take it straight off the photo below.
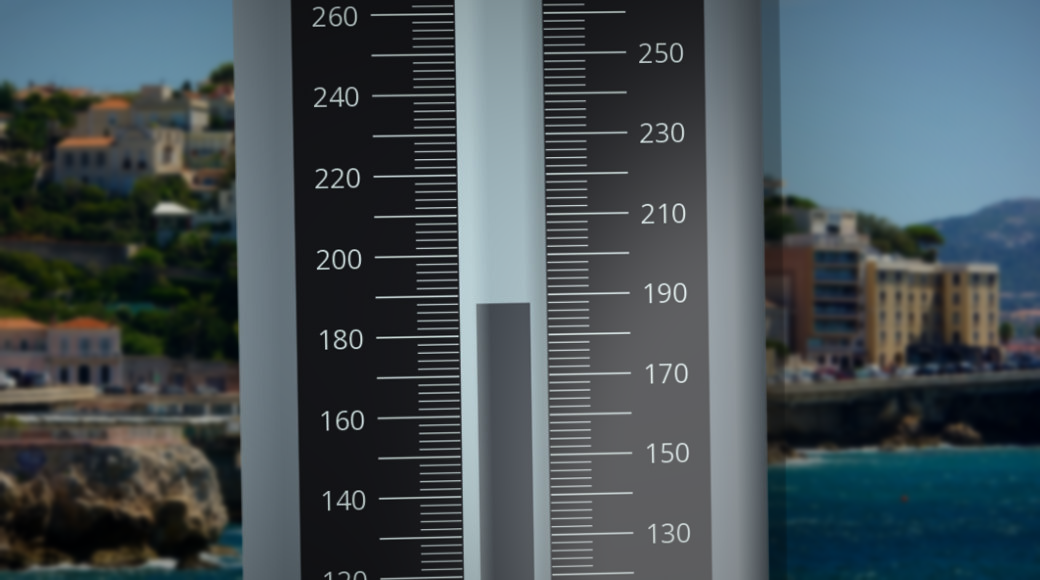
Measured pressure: 188 mmHg
